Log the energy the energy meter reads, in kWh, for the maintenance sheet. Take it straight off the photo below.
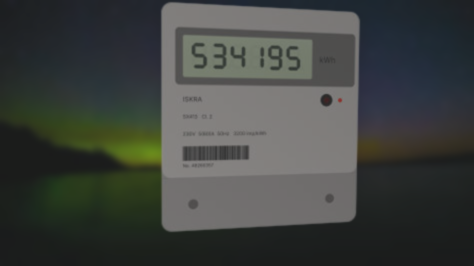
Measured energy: 534195 kWh
